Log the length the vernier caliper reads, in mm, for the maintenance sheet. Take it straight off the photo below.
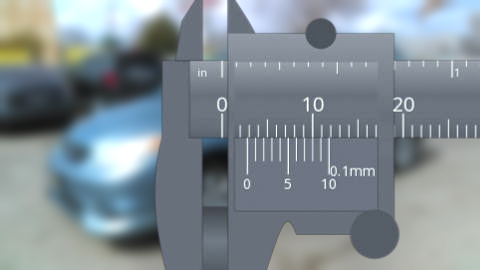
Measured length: 2.8 mm
